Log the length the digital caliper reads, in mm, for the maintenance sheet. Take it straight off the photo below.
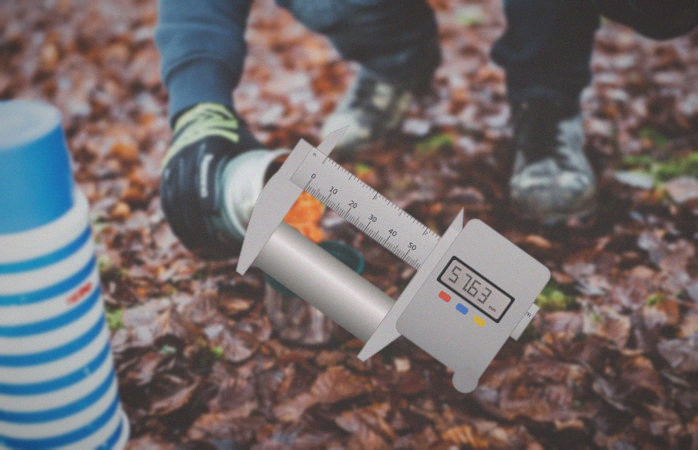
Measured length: 57.63 mm
